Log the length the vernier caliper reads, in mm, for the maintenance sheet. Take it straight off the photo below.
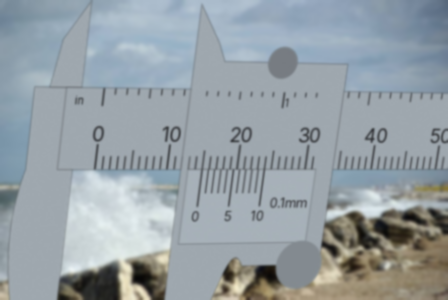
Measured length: 15.0 mm
